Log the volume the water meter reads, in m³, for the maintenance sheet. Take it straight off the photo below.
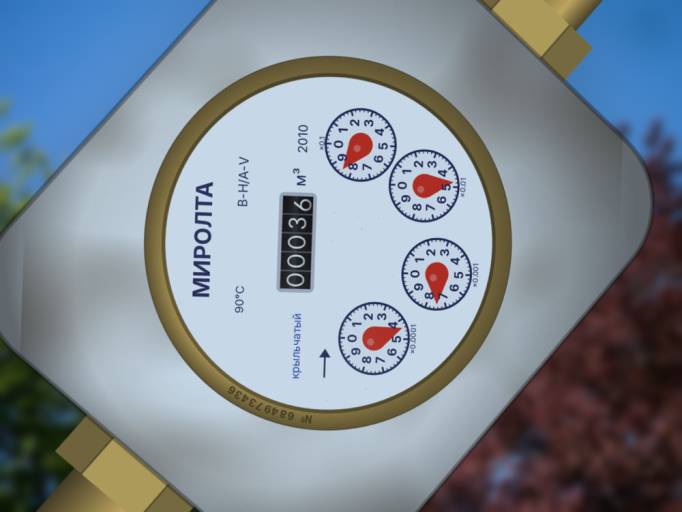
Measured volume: 35.8474 m³
